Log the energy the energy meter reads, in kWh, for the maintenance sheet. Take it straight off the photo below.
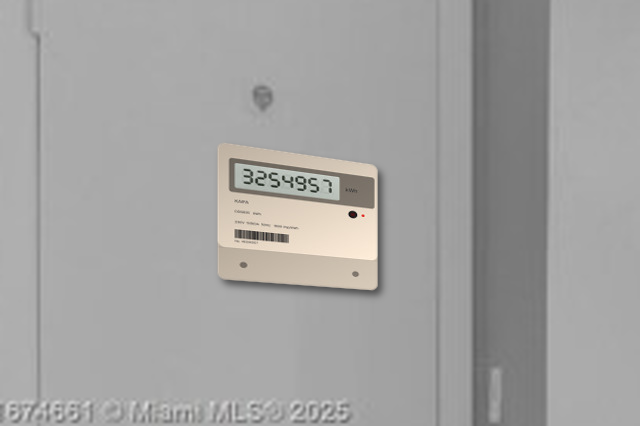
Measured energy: 3254957 kWh
